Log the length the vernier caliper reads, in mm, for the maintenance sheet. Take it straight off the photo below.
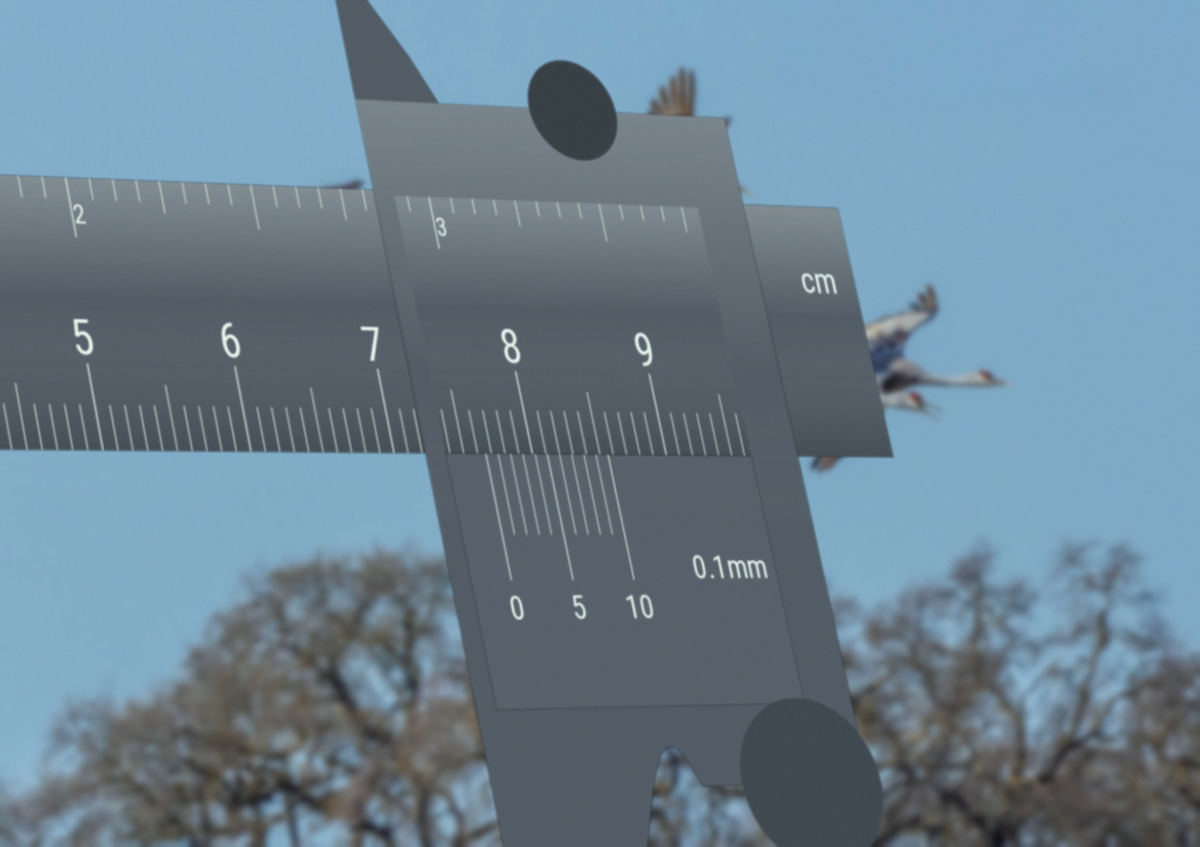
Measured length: 76.6 mm
